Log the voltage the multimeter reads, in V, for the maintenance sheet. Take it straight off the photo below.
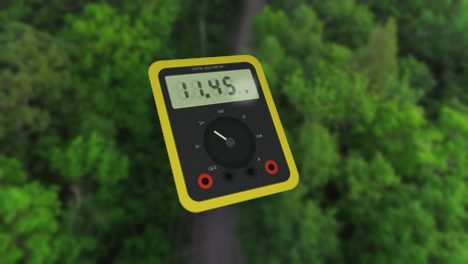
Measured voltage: 11.45 V
